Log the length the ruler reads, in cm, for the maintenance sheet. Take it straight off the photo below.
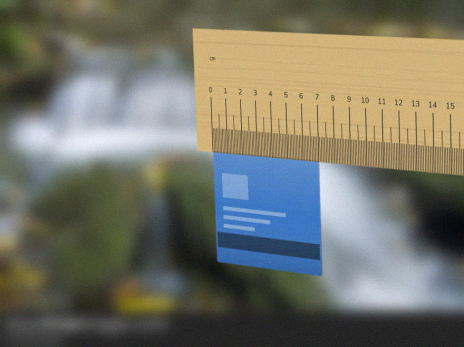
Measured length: 7 cm
